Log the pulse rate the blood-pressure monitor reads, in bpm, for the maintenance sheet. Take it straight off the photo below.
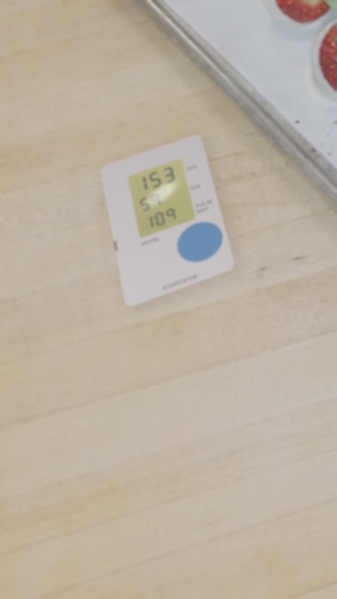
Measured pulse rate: 109 bpm
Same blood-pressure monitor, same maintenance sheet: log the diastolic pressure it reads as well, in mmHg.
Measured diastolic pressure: 59 mmHg
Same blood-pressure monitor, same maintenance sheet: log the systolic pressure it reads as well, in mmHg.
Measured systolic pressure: 153 mmHg
